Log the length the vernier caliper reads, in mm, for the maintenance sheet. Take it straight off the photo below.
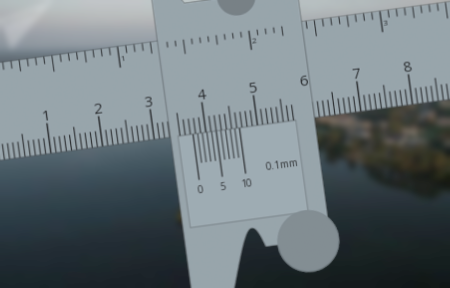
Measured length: 37.5 mm
